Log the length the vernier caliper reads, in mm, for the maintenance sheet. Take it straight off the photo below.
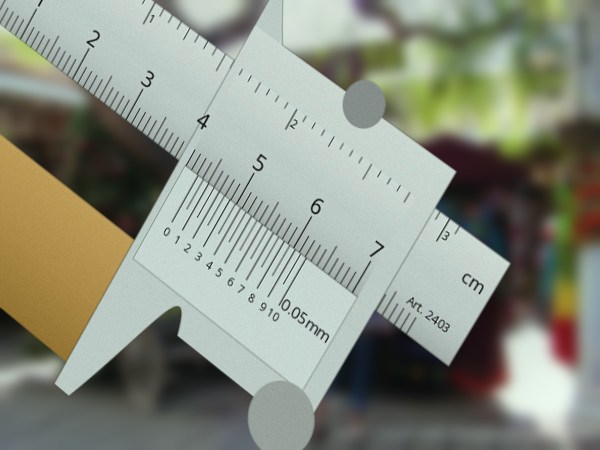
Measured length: 43.2 mm
